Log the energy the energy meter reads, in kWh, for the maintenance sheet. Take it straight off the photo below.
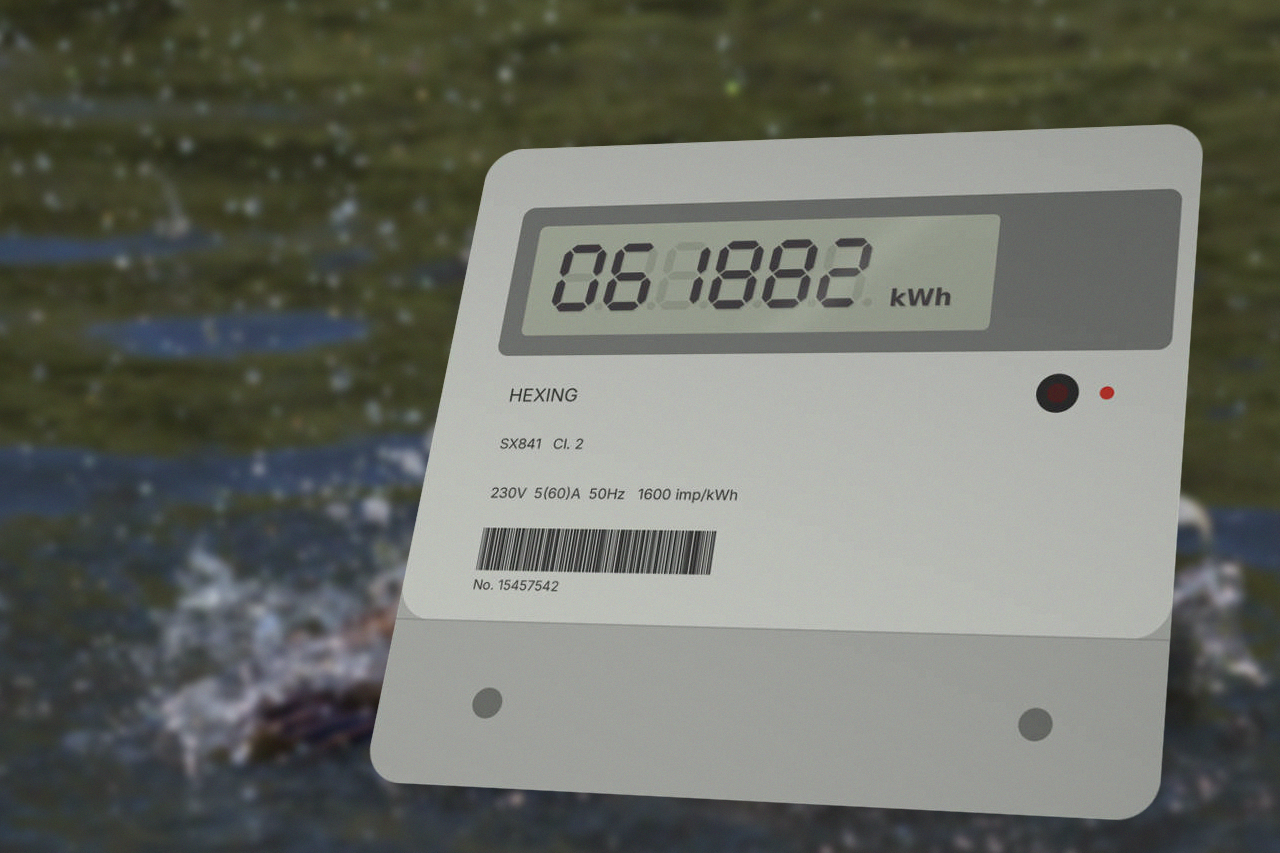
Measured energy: 61882 kWh
